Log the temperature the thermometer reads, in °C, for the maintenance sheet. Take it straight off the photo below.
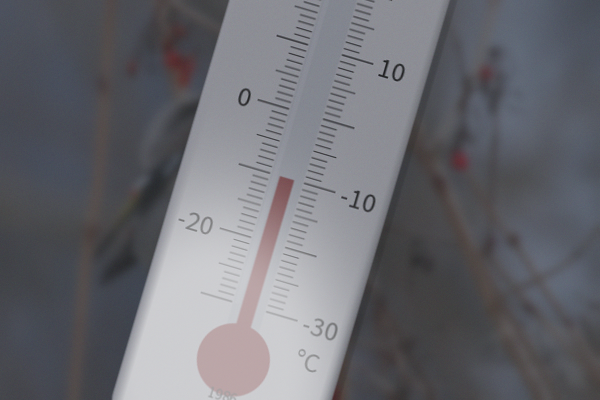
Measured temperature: -10 °C
